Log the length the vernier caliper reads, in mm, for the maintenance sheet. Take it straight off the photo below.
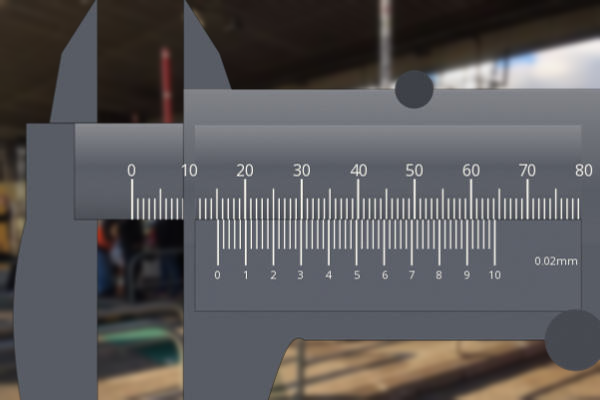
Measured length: 15.2 mm
